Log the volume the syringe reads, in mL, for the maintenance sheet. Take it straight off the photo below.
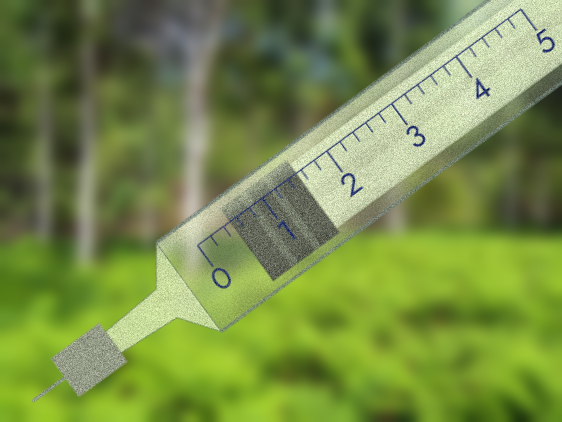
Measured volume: 0.5 mL
